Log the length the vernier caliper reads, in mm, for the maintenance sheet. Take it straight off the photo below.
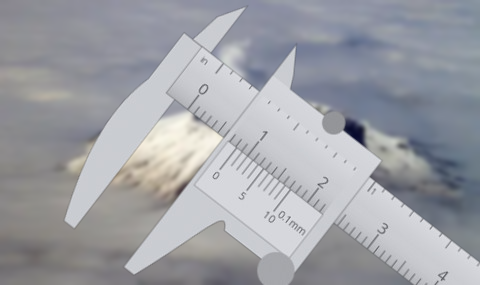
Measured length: 8.2 mm
